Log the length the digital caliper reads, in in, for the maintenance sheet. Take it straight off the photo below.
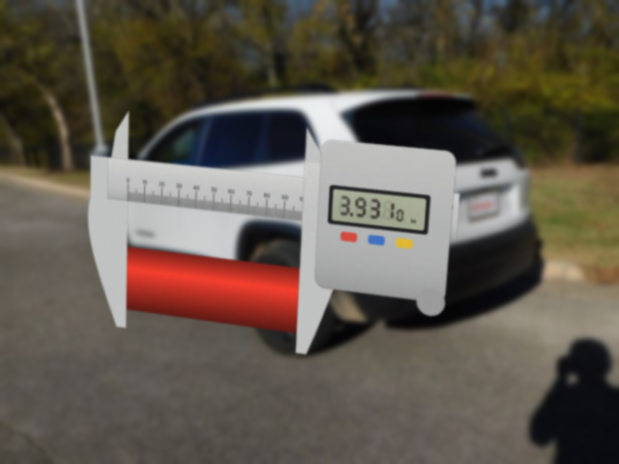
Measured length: 3.9310 in
